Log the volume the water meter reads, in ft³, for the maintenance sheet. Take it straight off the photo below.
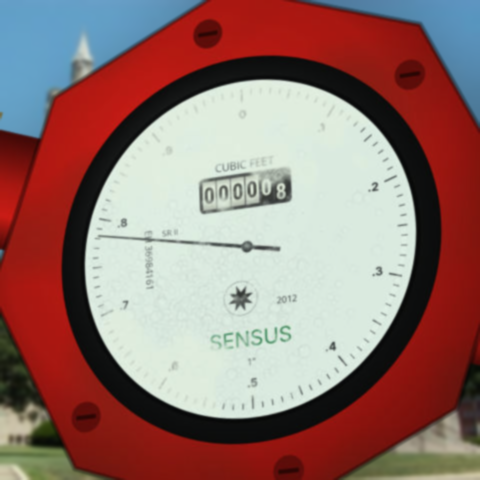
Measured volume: 7.78 ft³
